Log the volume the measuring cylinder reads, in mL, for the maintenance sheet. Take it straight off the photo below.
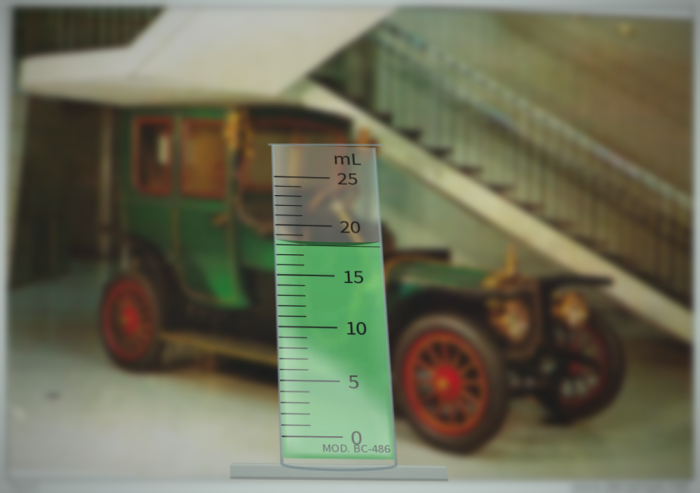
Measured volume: 18 mL
